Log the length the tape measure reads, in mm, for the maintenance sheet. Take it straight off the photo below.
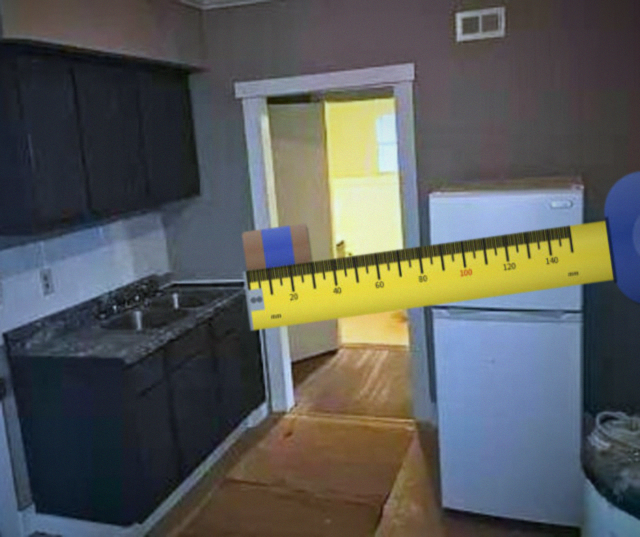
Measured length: 30 mm
